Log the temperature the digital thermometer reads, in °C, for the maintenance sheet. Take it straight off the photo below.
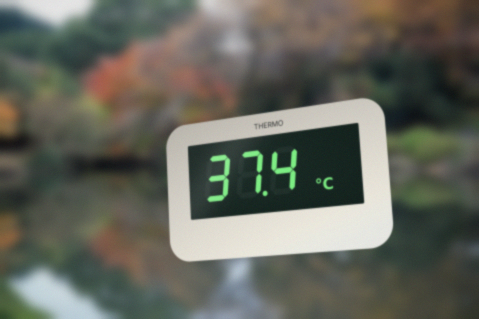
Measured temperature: 37.4 °C
